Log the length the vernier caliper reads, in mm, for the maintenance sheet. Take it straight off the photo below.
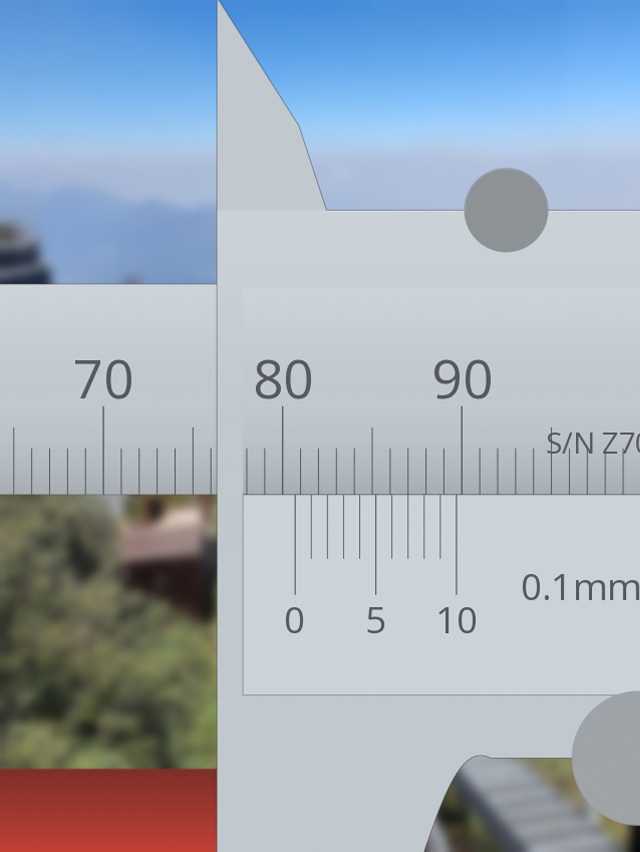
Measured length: 80.7 mm
